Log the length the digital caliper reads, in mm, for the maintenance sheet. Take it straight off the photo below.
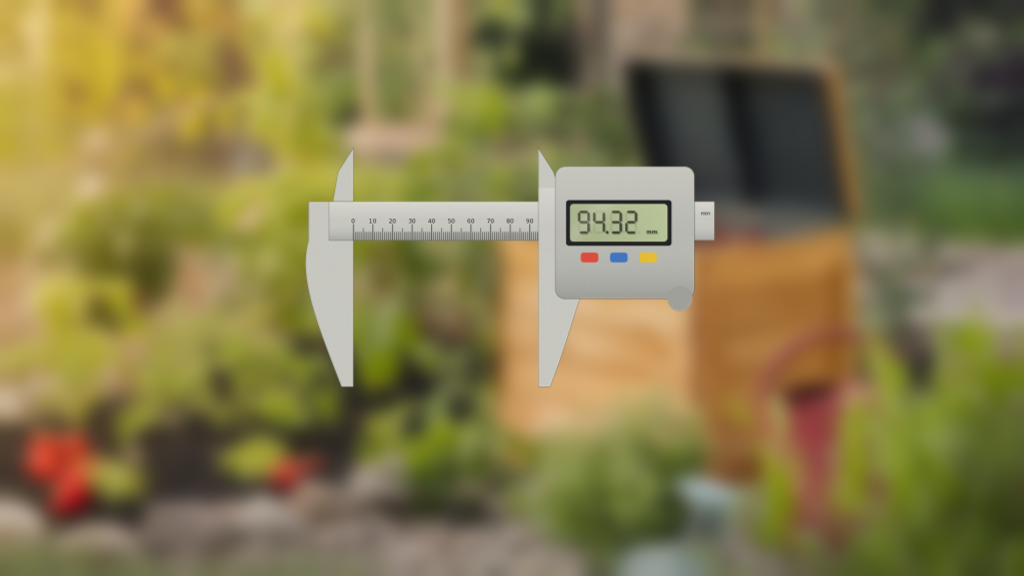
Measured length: 94.32 mm
